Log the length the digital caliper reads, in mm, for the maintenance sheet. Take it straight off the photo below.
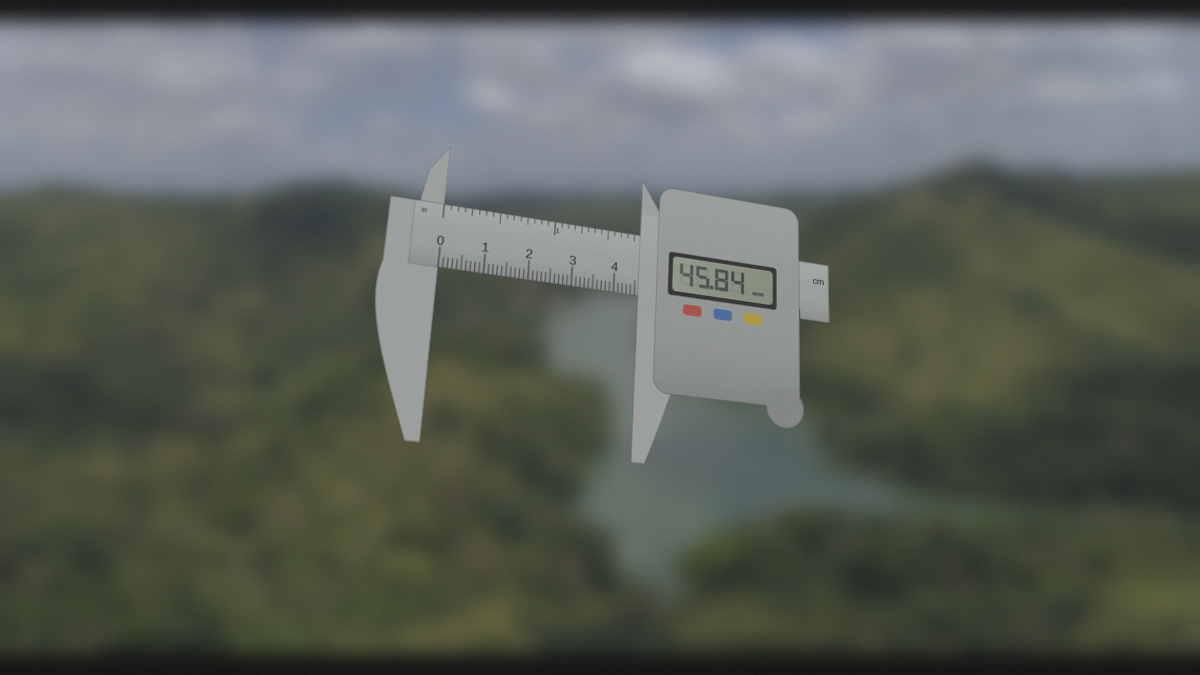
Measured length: 45.84 mm
